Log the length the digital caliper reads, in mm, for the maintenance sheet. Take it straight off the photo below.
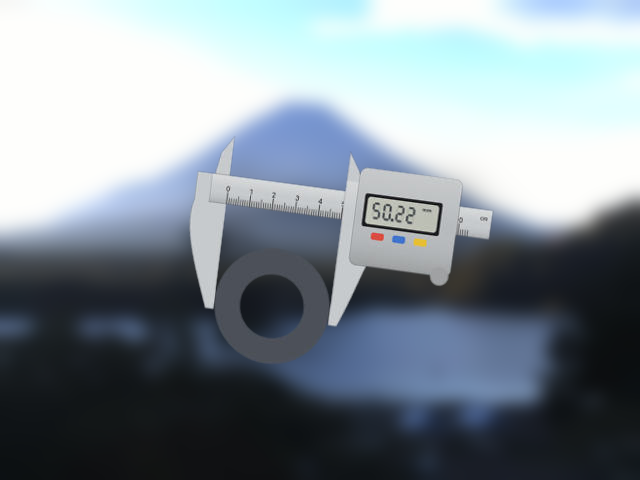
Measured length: 50.22 mm
